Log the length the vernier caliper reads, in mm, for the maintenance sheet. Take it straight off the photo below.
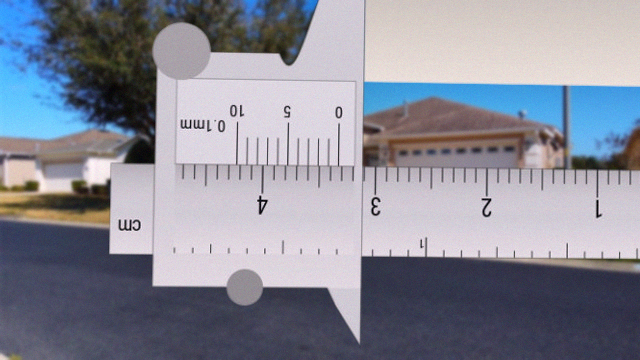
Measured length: 33.3 mm
